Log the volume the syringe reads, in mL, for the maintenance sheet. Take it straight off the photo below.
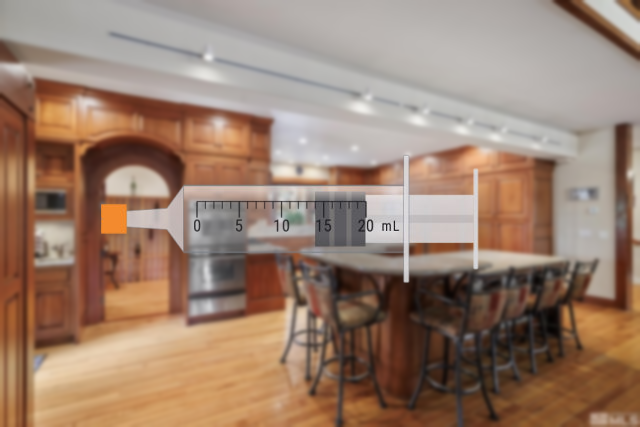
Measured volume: 14 mL
